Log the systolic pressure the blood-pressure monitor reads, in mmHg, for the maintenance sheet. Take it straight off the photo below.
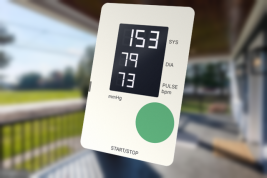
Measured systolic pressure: 153 mmHg
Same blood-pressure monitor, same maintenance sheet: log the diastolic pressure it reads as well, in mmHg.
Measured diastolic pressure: 79 mmHg
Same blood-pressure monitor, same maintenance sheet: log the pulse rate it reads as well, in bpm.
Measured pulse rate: 73 bpm
